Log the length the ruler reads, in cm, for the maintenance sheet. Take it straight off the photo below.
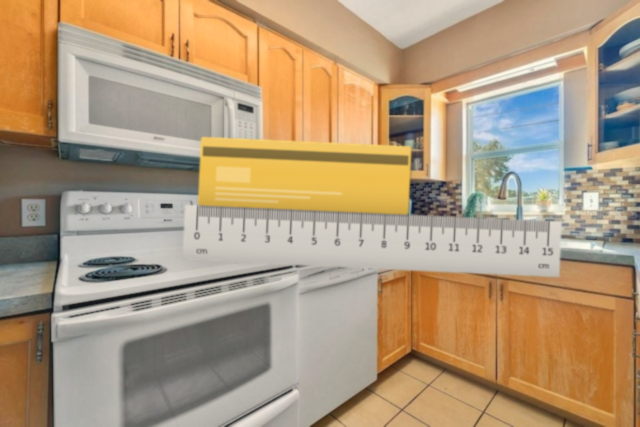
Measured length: 9 cm
